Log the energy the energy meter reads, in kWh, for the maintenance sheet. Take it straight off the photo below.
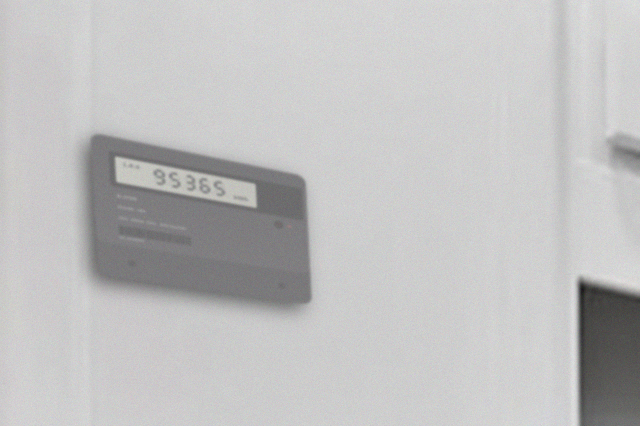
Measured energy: 95365 kWh
